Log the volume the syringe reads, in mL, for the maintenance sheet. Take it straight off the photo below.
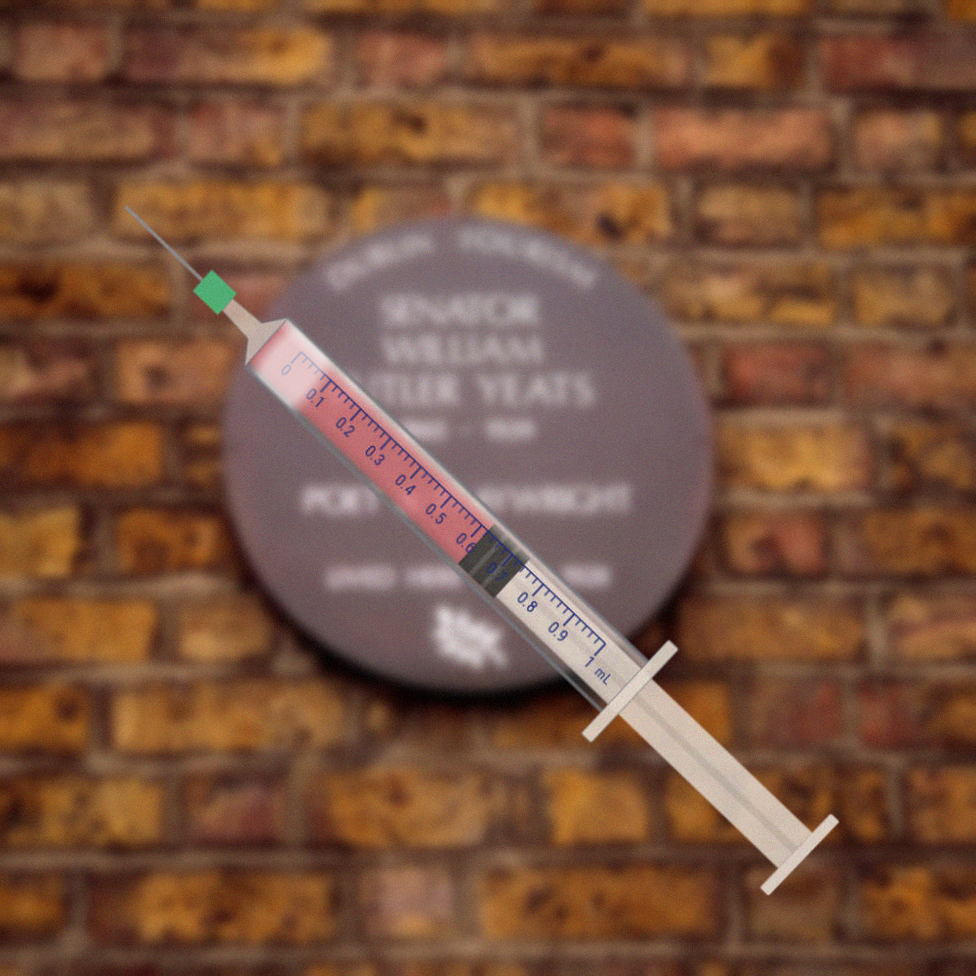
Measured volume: 0.62 mL
